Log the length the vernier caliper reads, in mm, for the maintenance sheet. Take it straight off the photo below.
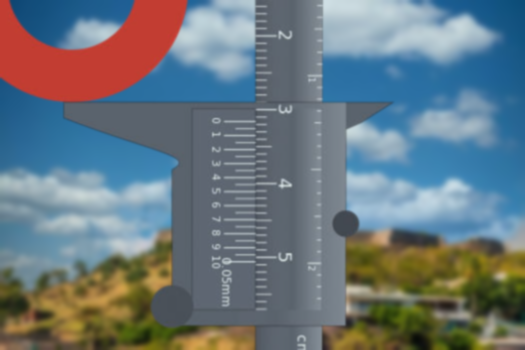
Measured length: 31.6 mm
